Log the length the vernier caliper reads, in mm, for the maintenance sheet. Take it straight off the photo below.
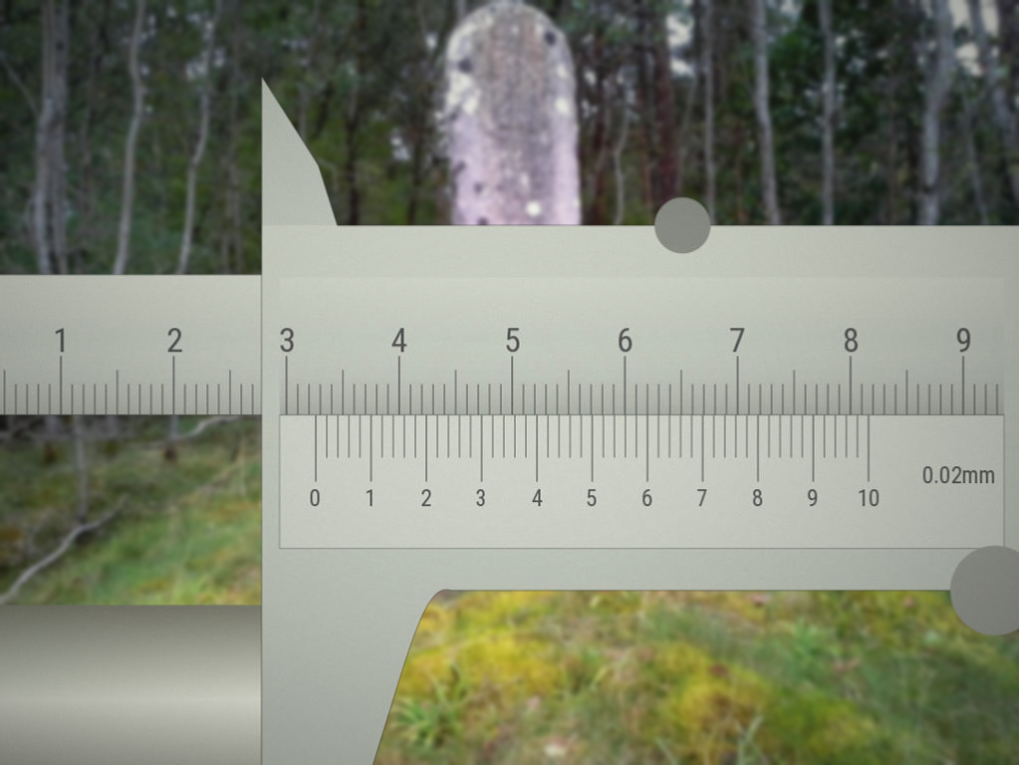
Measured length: 32.6 mm
